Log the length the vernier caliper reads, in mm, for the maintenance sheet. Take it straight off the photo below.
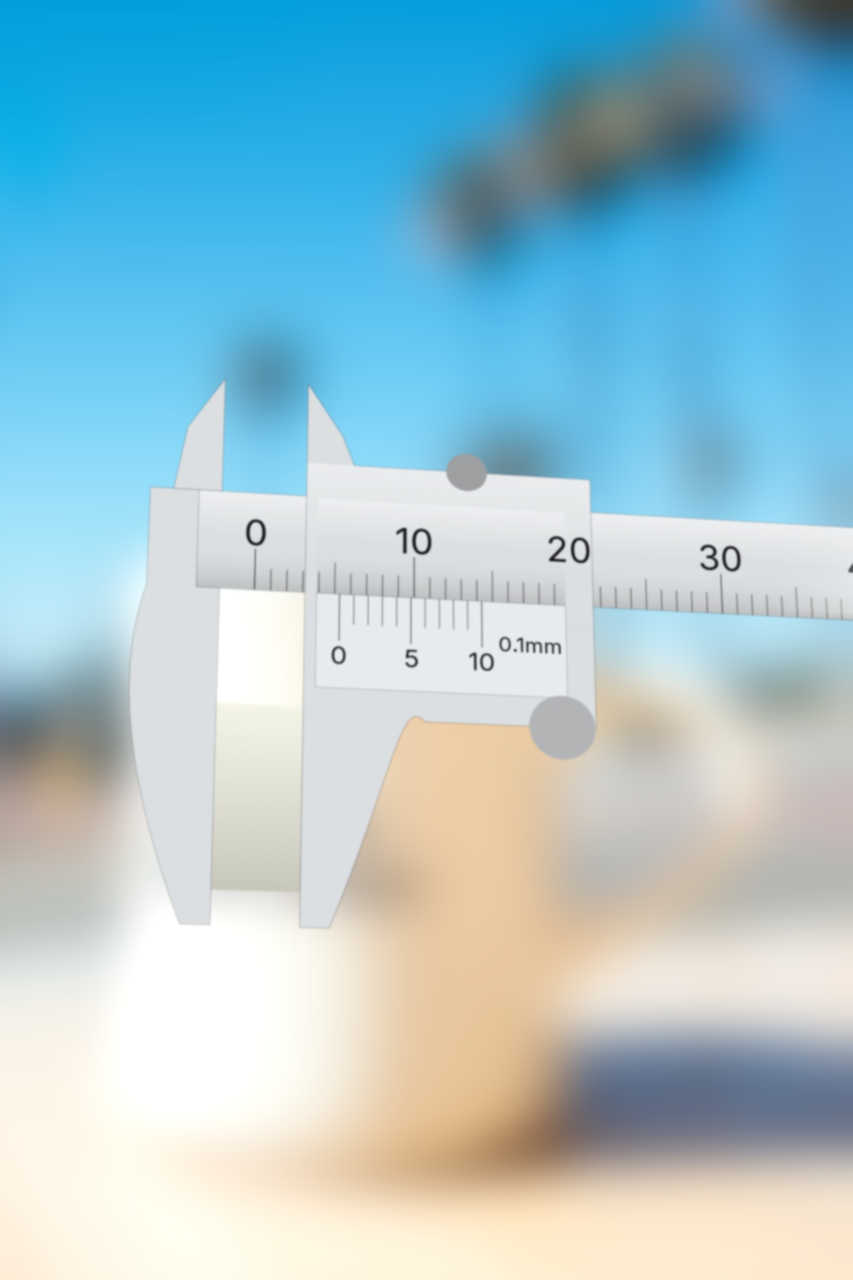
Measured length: 5.3 mm
